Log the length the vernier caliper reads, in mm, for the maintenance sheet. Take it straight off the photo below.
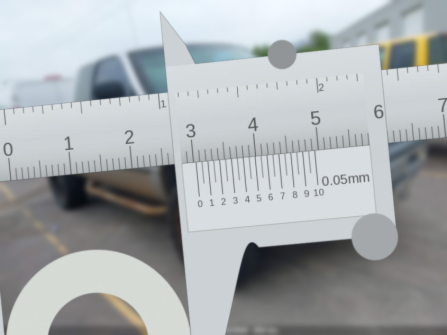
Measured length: 30.4 mm
